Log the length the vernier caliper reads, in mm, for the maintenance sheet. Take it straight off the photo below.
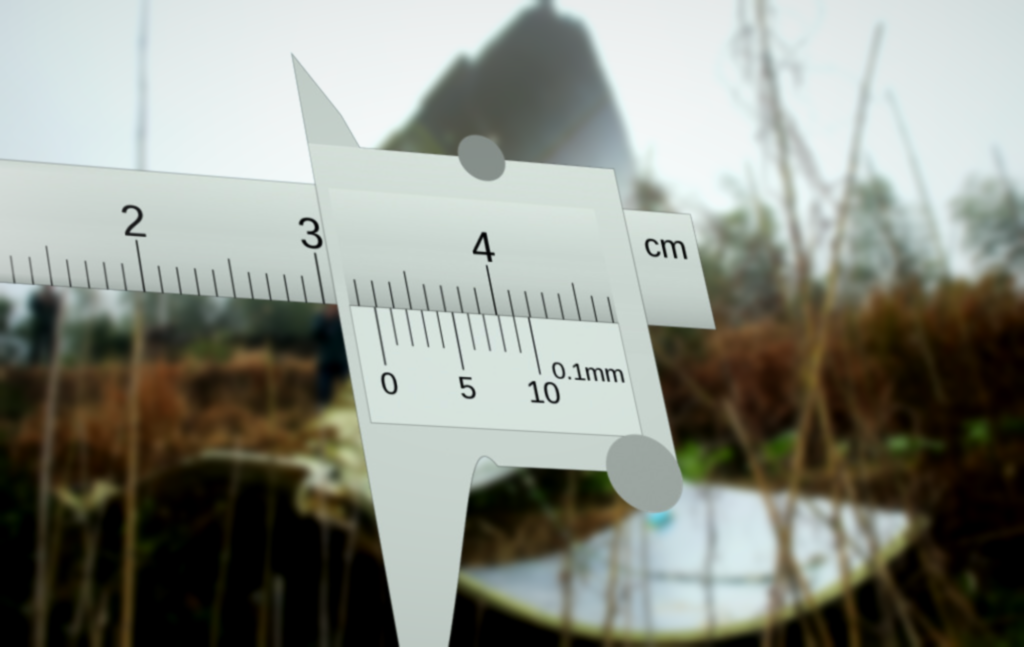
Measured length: 32.9 mm
